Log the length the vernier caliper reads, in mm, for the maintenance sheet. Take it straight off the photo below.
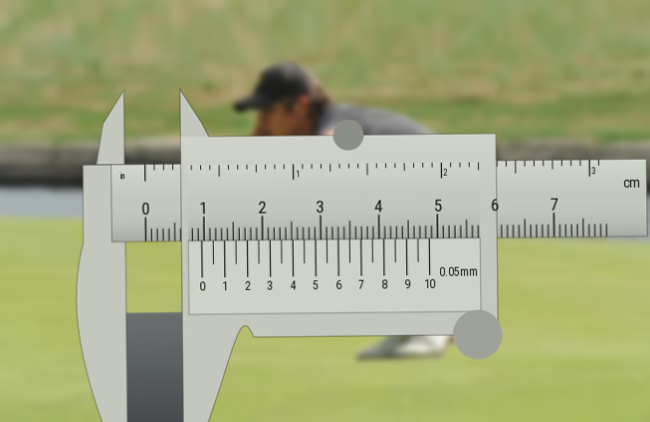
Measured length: 9.6 mm
